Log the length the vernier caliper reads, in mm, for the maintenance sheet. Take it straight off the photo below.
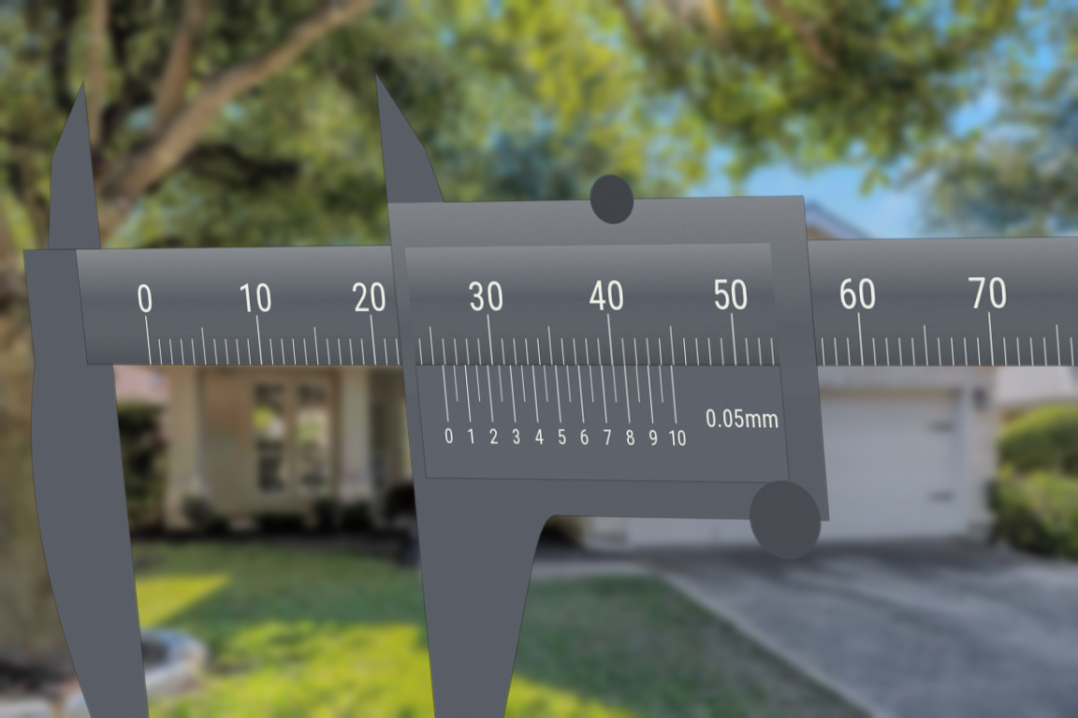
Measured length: 25.8 mm
